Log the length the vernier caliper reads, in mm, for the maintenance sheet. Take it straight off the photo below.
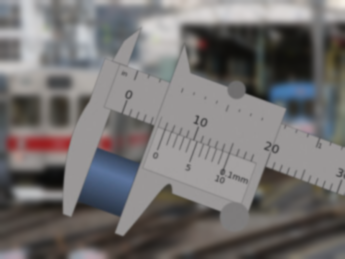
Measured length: 6.0 mm
